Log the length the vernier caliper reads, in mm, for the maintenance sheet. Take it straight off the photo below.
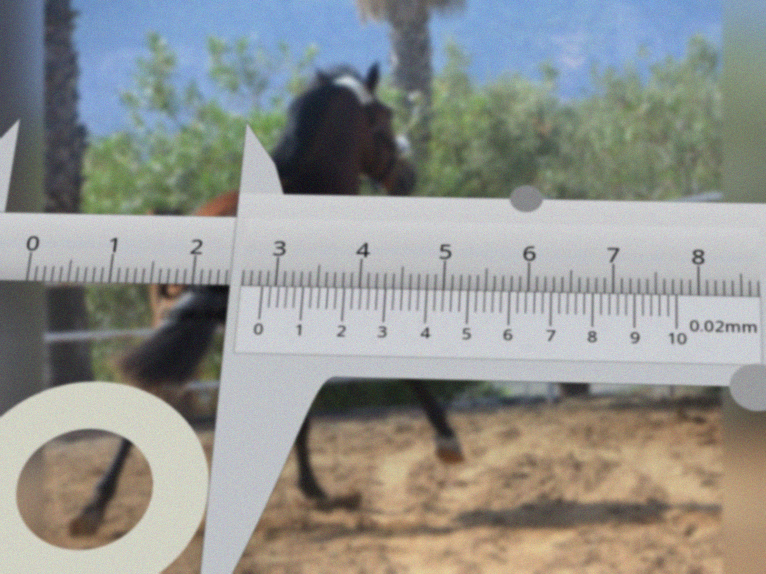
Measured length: 28.4 mm
